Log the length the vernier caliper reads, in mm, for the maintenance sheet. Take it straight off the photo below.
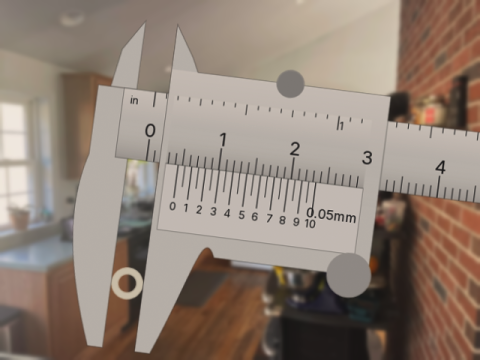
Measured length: 4.4 mm
